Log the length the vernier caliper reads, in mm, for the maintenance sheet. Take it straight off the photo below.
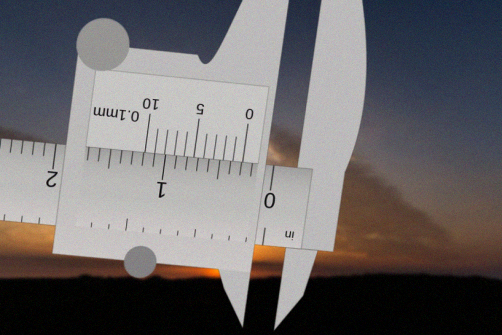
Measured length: 2.9 mm
